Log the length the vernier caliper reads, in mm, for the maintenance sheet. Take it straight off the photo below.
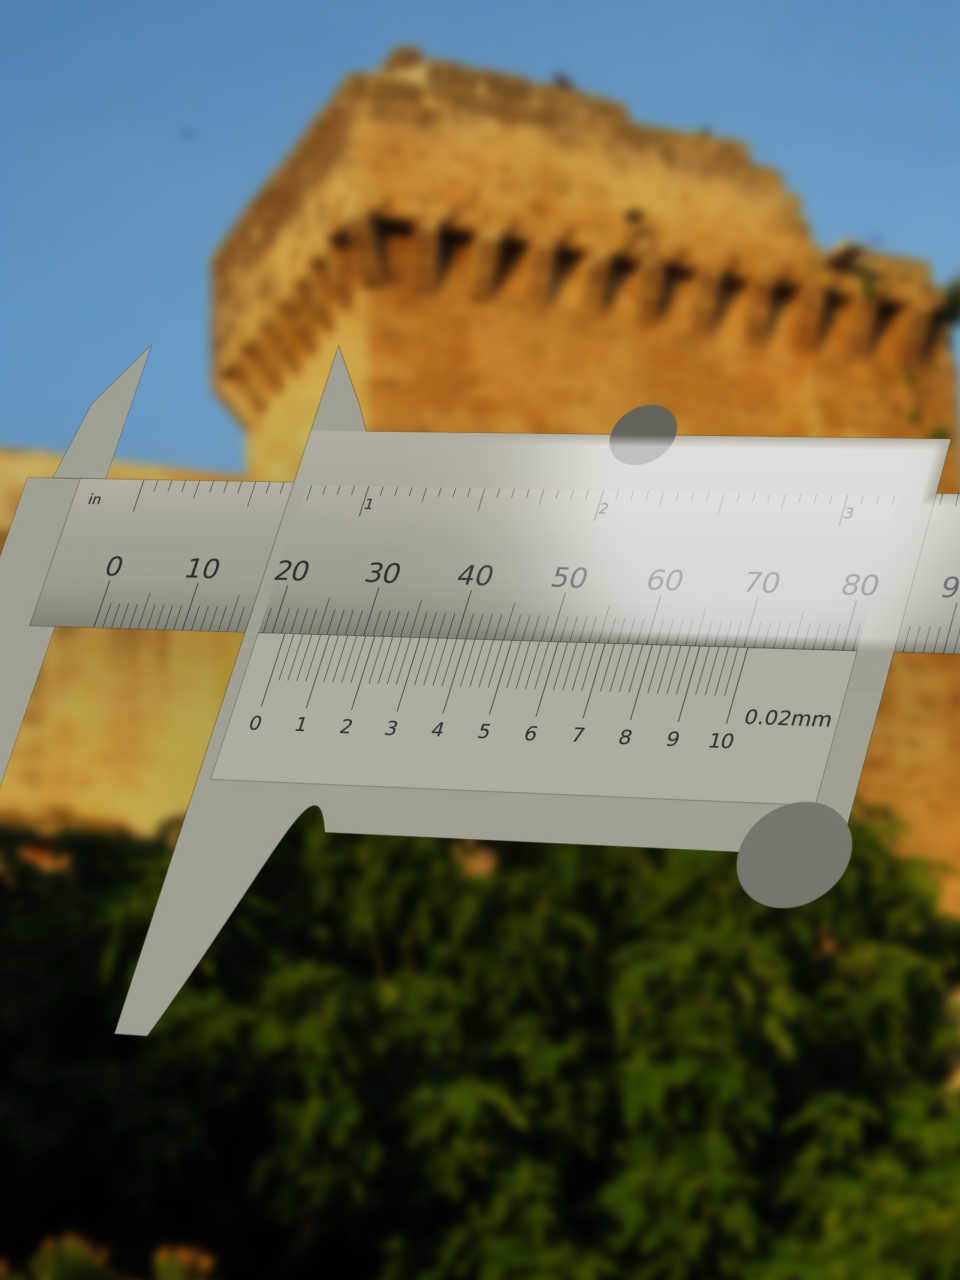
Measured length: 21.4 mm
